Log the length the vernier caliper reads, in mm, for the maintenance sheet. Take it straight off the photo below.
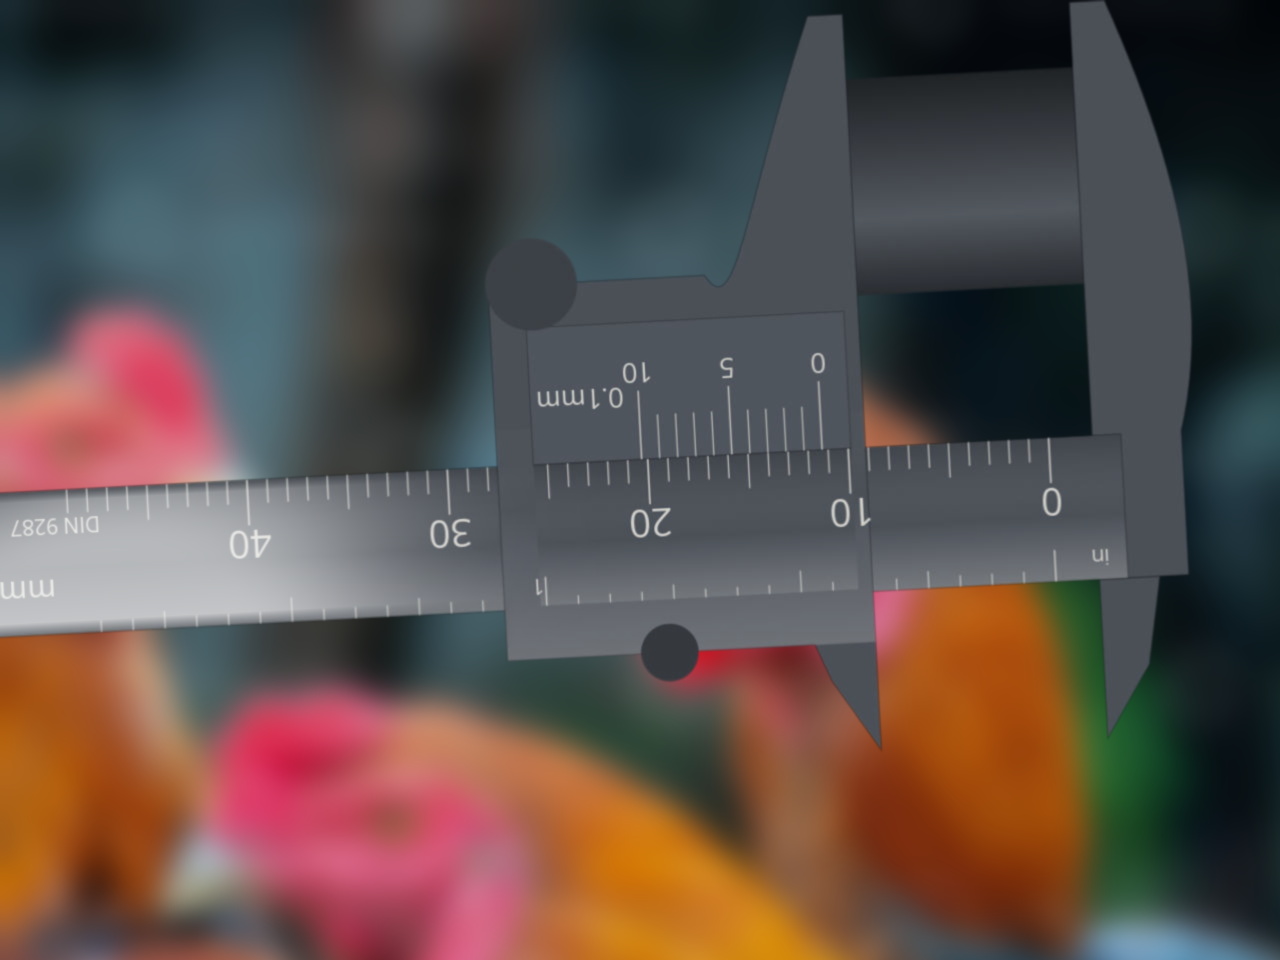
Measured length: 11.3 mm
